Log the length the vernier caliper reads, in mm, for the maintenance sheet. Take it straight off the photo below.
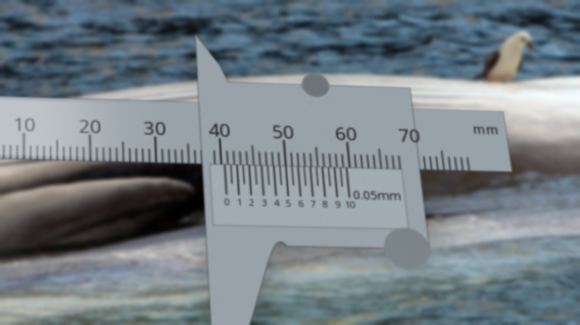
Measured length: 40.5 mm
